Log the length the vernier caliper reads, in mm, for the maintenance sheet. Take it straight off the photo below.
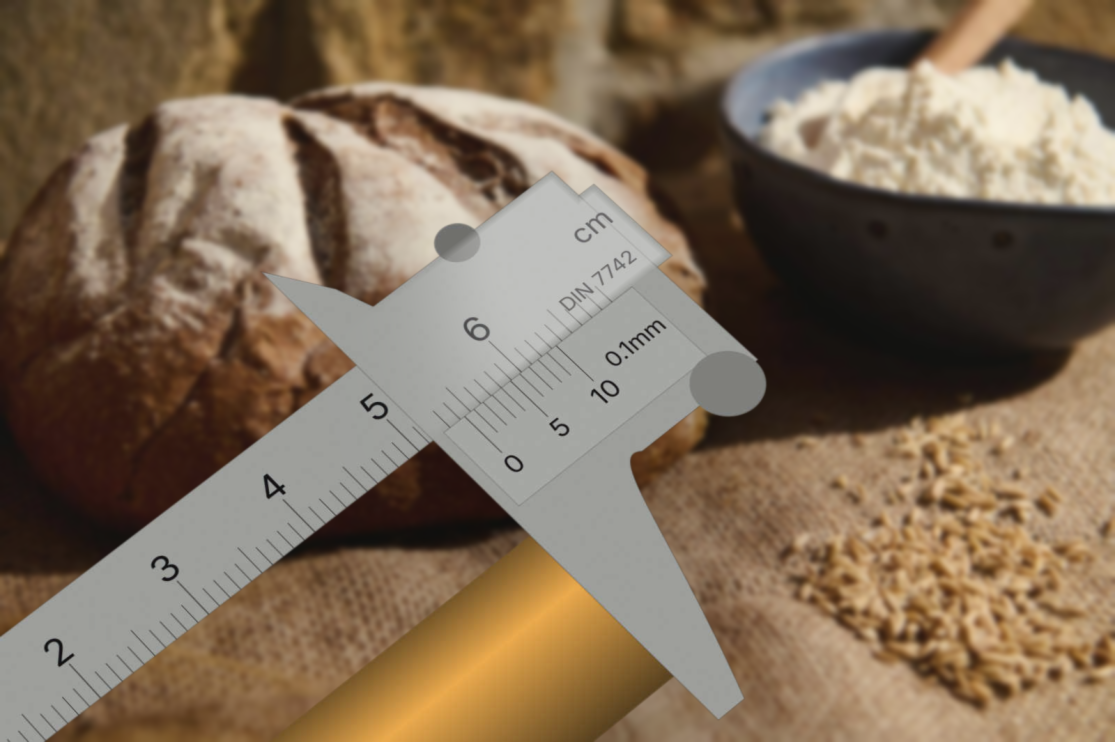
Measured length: 54.4 mm
